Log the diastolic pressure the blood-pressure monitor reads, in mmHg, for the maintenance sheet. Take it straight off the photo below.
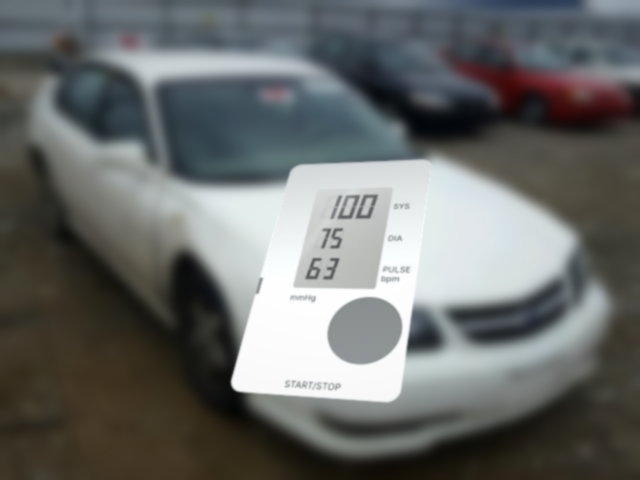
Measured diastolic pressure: 75 mmHg
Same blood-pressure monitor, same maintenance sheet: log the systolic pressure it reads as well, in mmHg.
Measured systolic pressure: 100 mmHg
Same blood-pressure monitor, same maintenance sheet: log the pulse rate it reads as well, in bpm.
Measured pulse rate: 63 bpm
